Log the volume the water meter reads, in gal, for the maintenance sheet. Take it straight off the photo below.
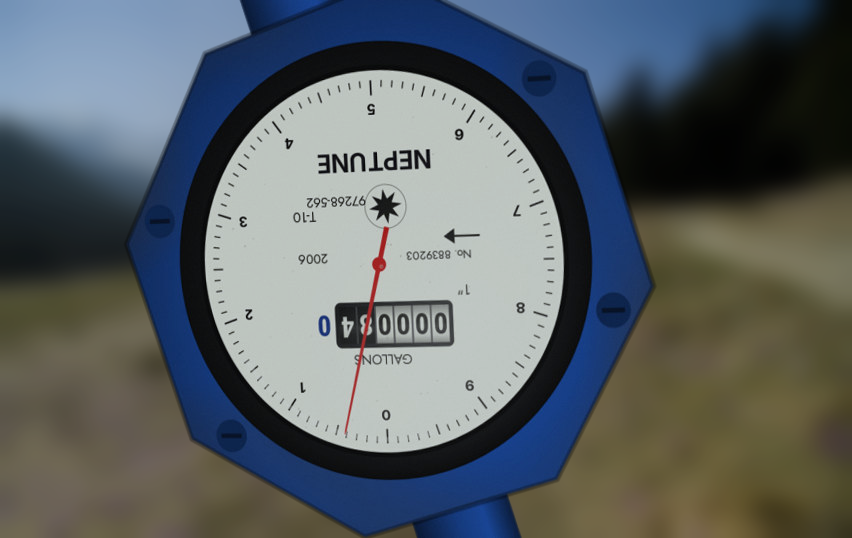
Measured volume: 840.4 gal
